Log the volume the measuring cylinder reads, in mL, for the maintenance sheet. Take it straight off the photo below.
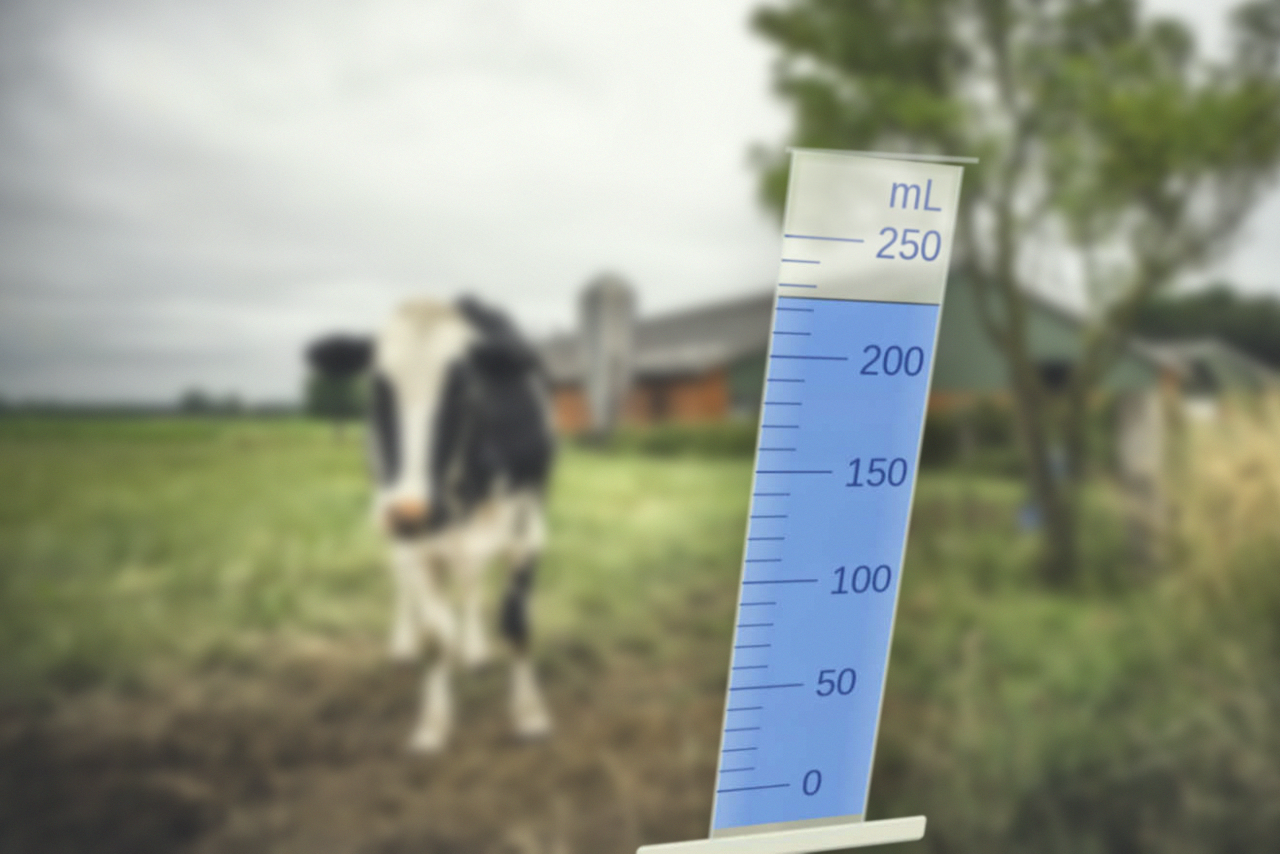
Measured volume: 225 mL
